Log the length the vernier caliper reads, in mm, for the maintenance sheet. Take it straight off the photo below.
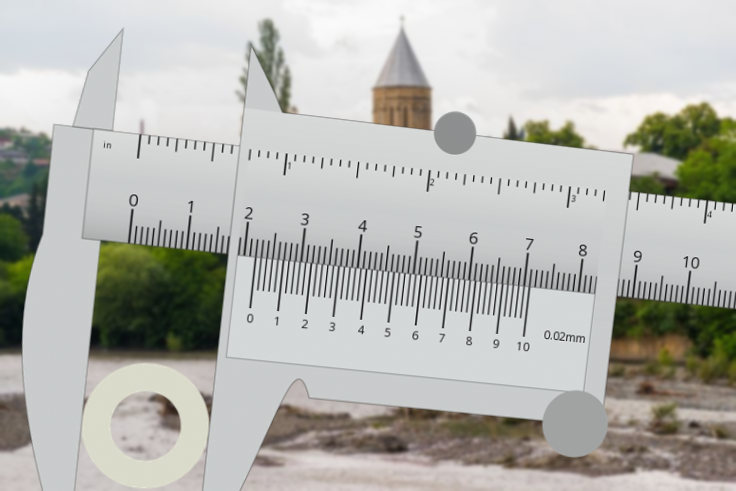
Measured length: 22.0 mm
